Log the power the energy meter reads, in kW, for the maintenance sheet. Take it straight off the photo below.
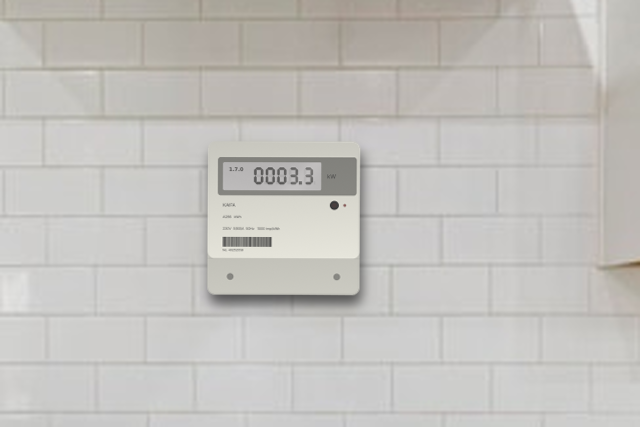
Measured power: 3.3 kW
